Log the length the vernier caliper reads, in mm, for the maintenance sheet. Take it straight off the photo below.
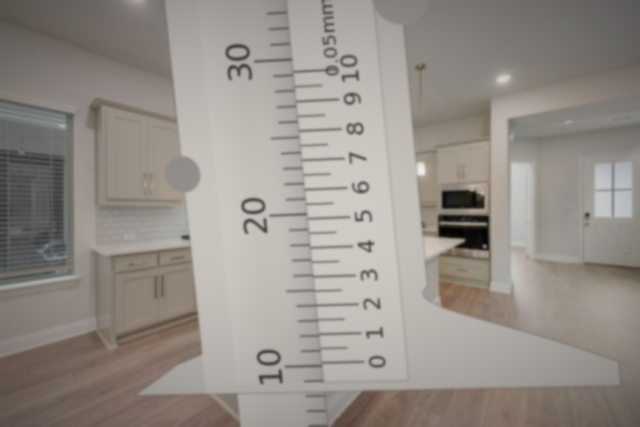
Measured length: 10.2 mm
